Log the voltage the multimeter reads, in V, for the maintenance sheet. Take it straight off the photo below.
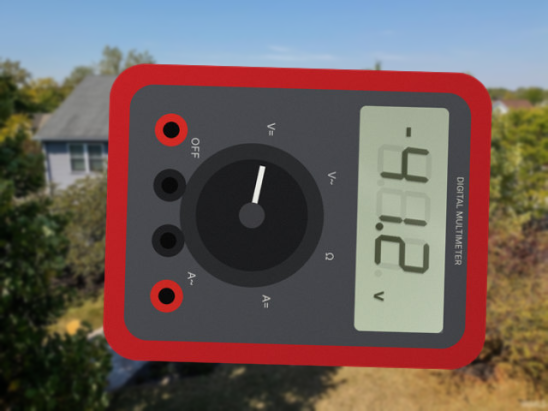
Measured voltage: -41.2 V
